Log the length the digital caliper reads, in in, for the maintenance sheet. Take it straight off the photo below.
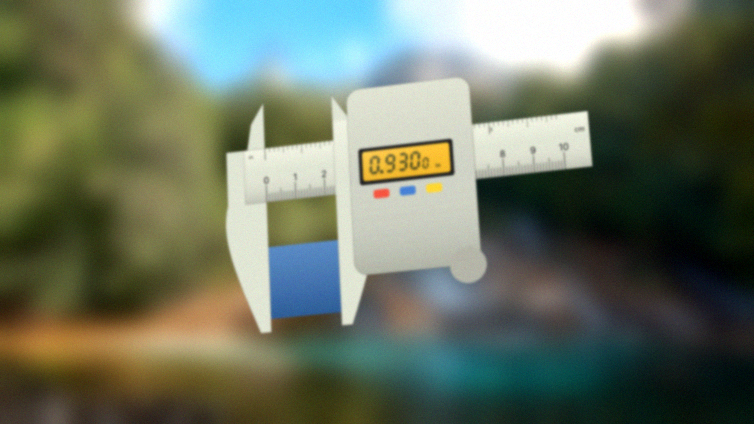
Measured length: 0.9300 in
